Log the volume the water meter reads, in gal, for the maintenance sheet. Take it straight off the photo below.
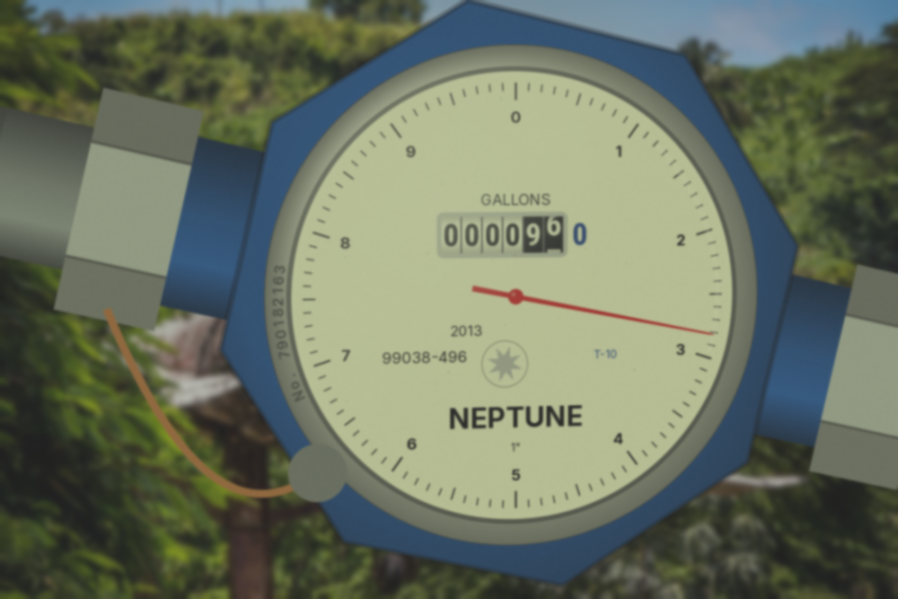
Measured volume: 962.8 gal
